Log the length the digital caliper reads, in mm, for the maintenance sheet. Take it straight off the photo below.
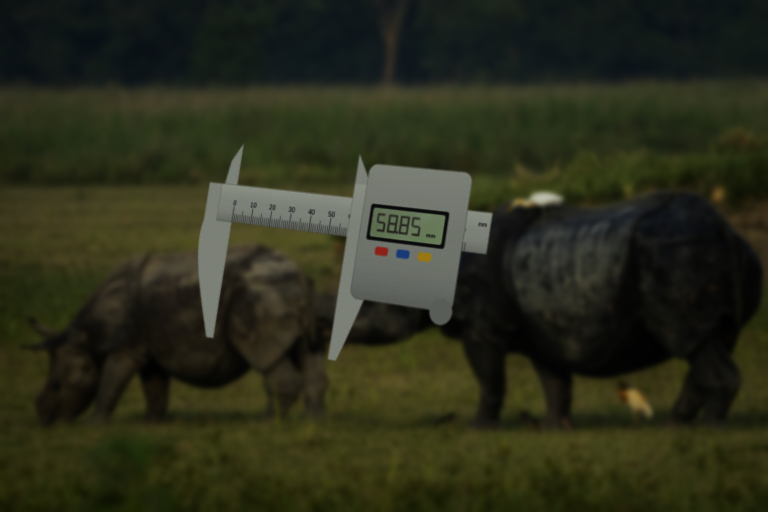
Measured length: 58.85 mm
